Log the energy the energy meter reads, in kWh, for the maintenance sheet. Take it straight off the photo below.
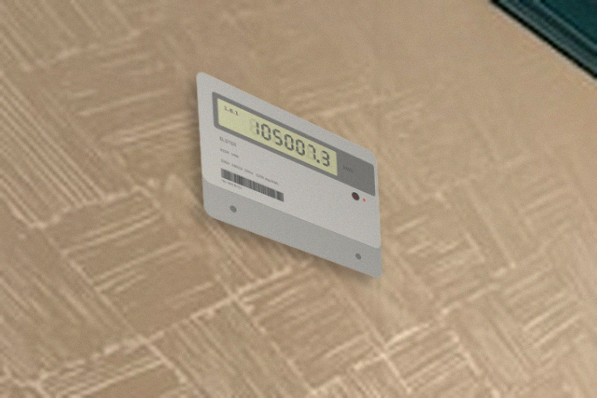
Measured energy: 105007.3 kWh
